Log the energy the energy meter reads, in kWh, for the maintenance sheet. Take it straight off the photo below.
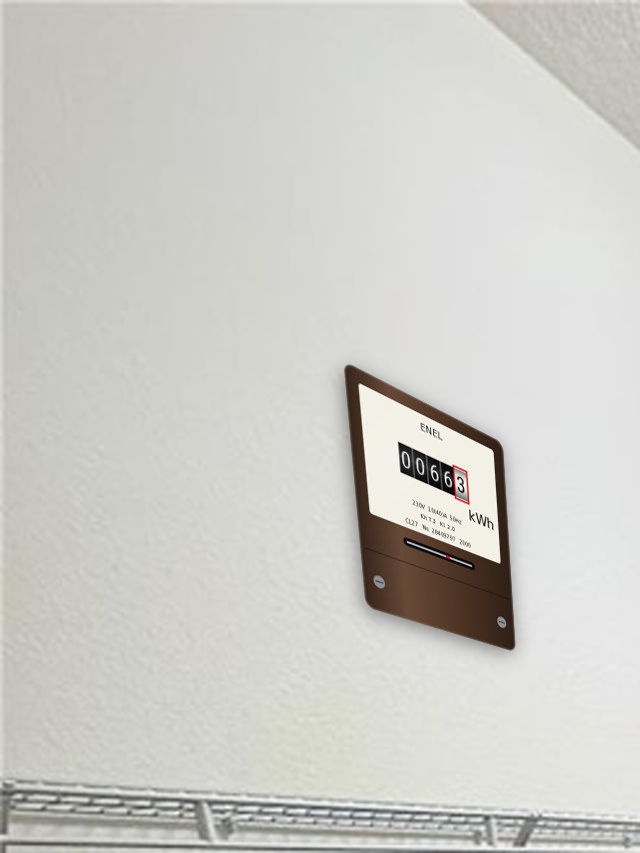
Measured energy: 66.3 kWh
